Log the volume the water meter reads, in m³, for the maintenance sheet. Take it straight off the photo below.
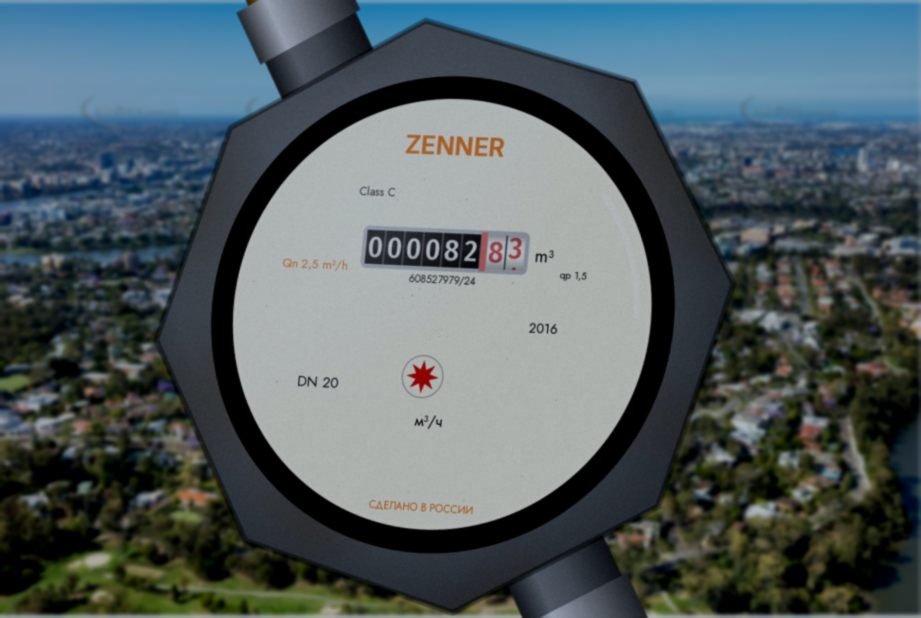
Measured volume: 82.83 m³
